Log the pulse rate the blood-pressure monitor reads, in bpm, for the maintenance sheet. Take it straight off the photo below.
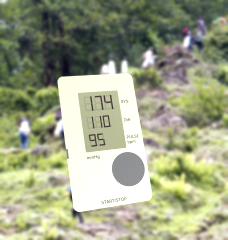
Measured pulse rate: 95 bpm
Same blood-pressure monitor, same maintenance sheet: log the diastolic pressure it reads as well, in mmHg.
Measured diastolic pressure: 110 mmHg
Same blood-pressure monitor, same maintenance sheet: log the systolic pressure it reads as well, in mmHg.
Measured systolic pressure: 174 mmHg
